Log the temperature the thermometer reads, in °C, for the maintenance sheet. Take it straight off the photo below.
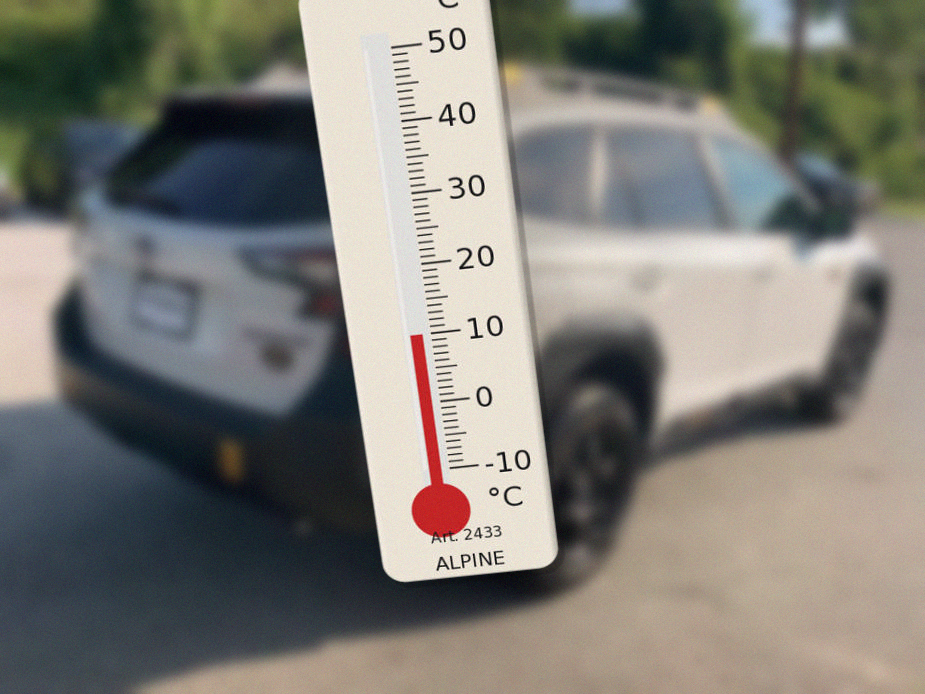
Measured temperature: 10 °C
